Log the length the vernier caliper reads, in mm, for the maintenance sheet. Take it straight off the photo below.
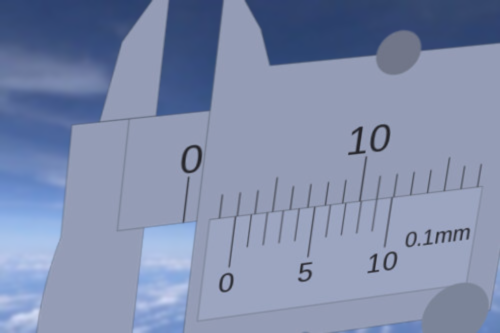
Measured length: 2.9 mm
